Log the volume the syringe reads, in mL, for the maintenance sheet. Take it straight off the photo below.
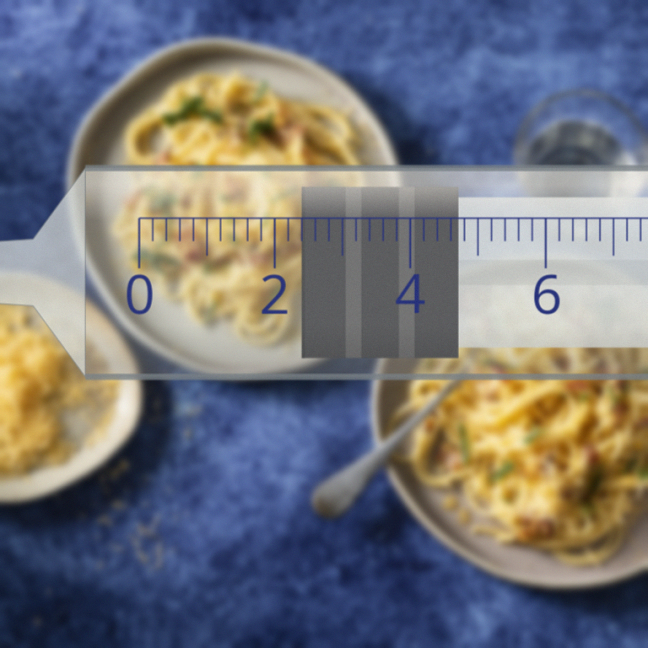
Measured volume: 2.4 mL
